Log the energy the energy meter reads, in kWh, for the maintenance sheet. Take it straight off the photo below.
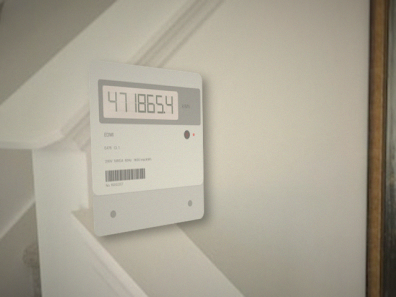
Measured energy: 471865.4 kWh
